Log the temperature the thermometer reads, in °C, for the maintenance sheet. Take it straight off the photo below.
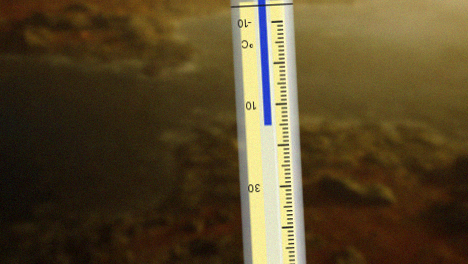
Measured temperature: 15 °C
